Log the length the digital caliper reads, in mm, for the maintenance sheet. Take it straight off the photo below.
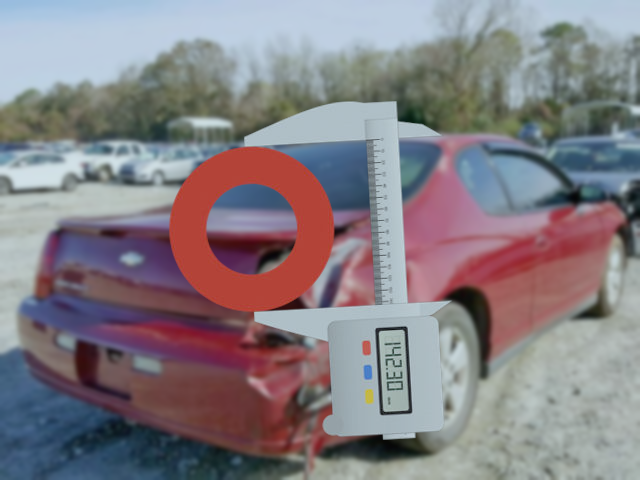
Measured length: 142.30 mm
